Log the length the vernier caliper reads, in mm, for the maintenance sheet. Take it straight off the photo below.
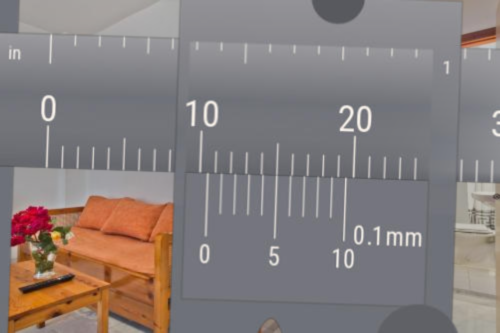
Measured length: 10.5 mm
